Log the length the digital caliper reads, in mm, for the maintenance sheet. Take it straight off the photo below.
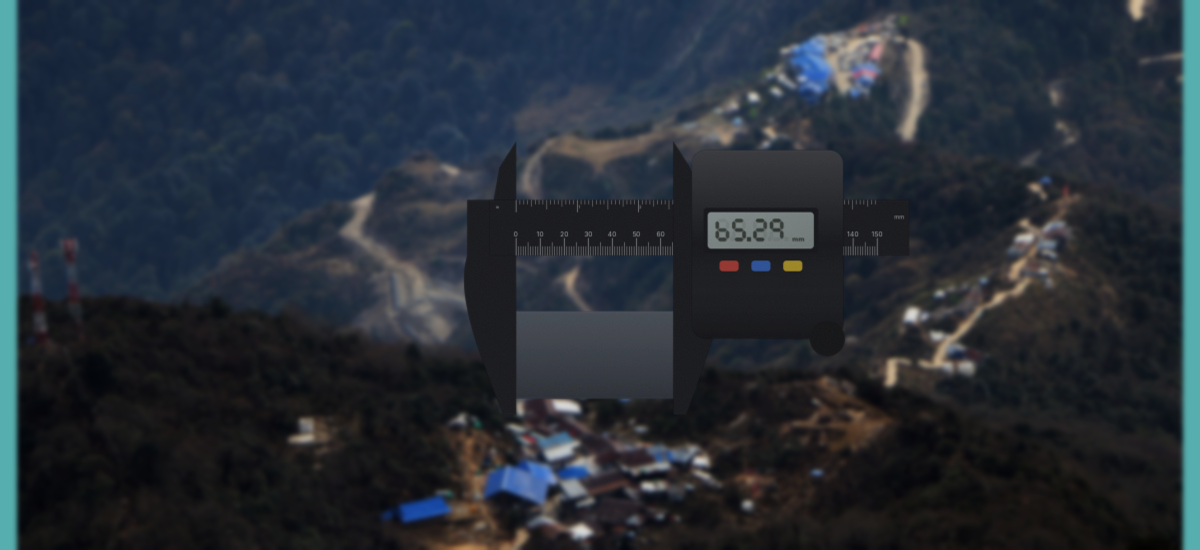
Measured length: 65.29 mm
